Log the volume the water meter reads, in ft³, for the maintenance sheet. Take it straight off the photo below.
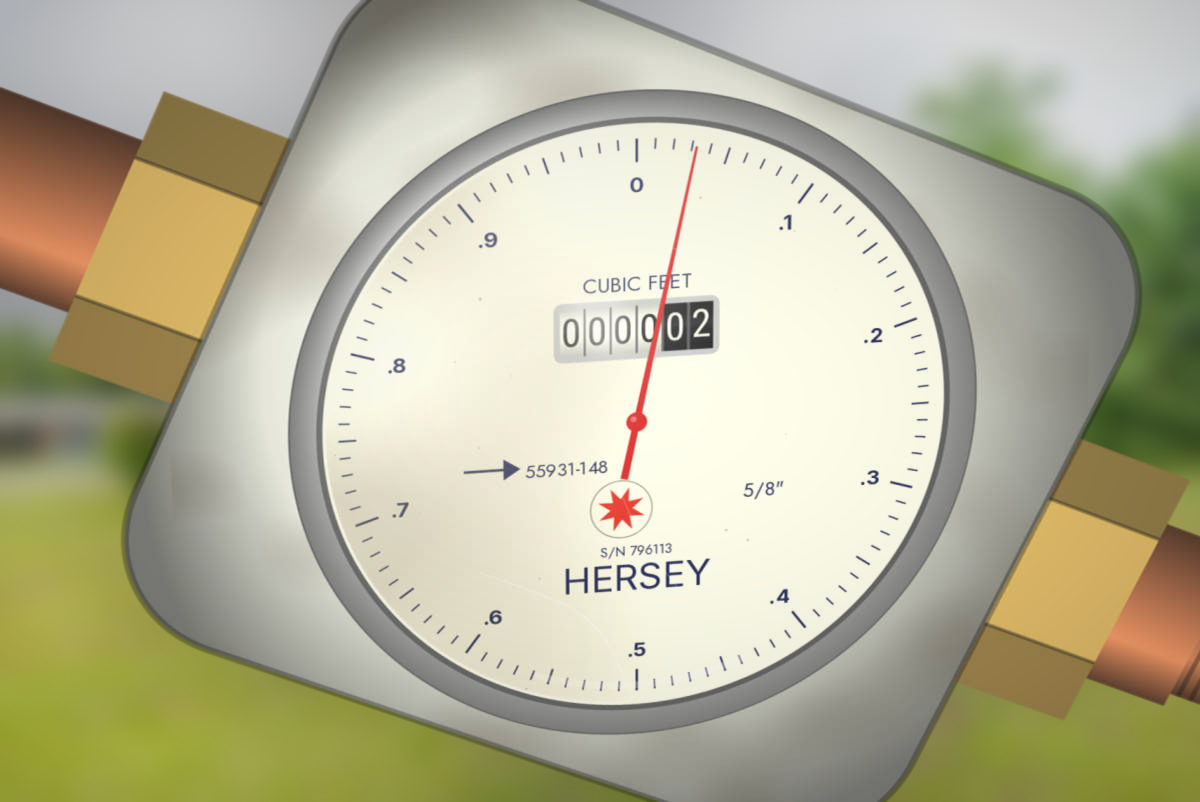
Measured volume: 2.03 ft³
